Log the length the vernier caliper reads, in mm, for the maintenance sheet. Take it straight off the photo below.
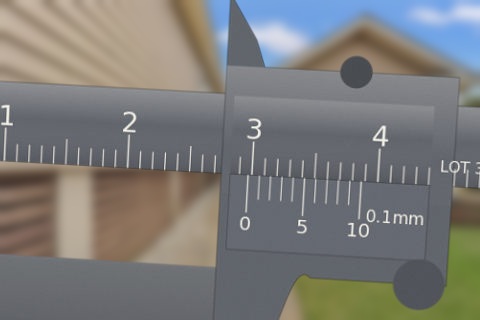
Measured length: 29.7 mm
